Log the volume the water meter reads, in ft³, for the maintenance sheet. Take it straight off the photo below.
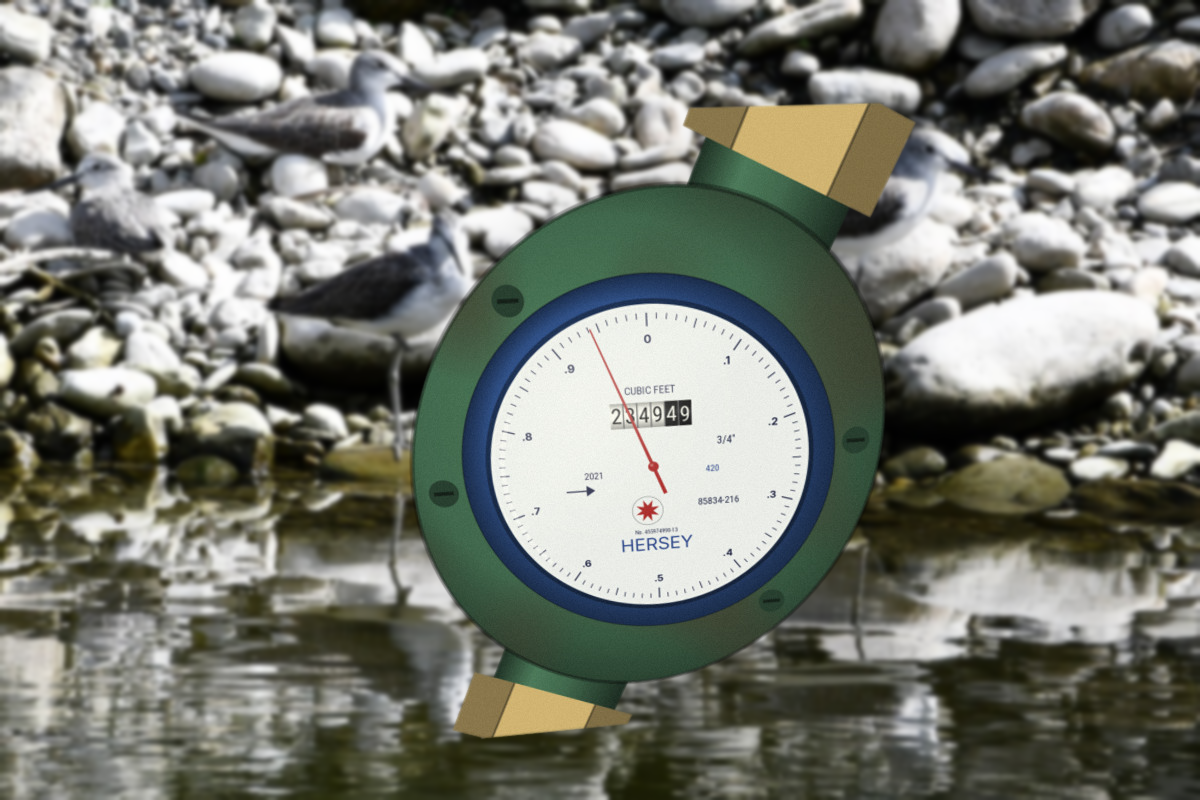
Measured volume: 234948.94 ft³
